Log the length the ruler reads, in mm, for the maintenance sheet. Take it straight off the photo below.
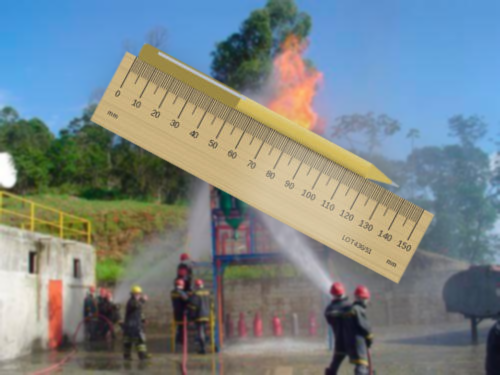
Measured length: 135 mm
